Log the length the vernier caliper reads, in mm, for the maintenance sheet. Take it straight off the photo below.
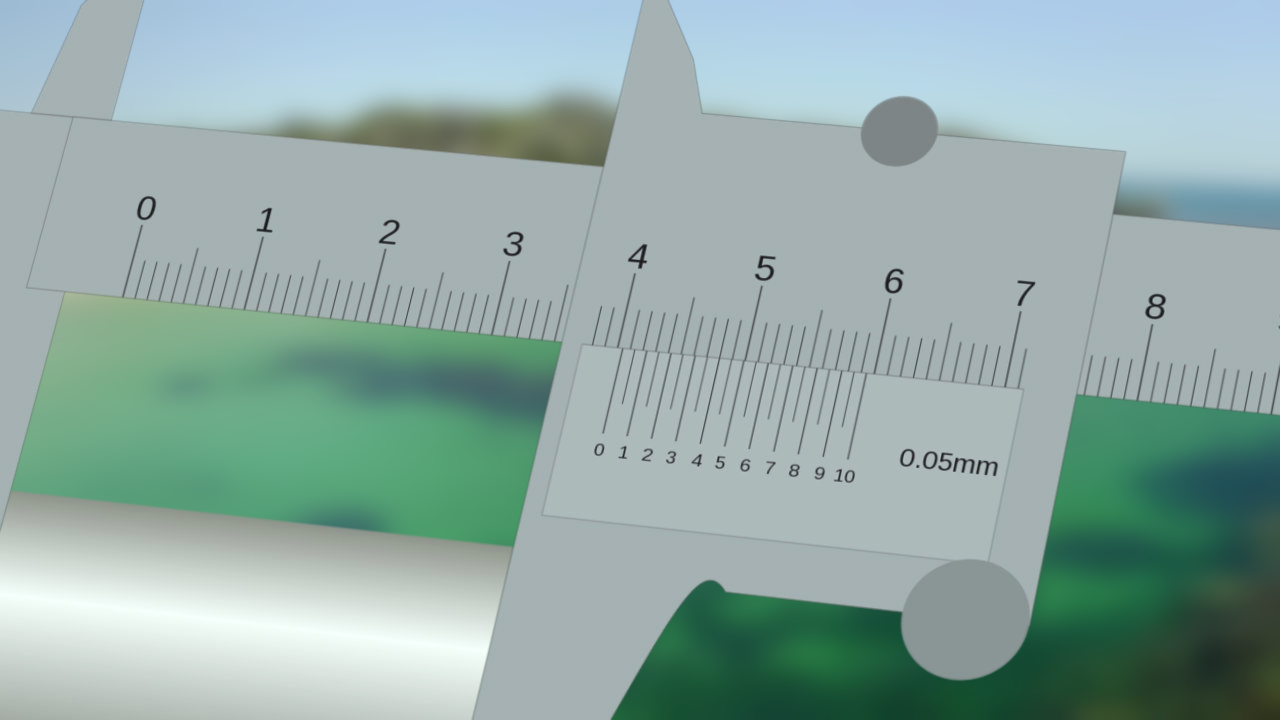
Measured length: 40.4 mm
